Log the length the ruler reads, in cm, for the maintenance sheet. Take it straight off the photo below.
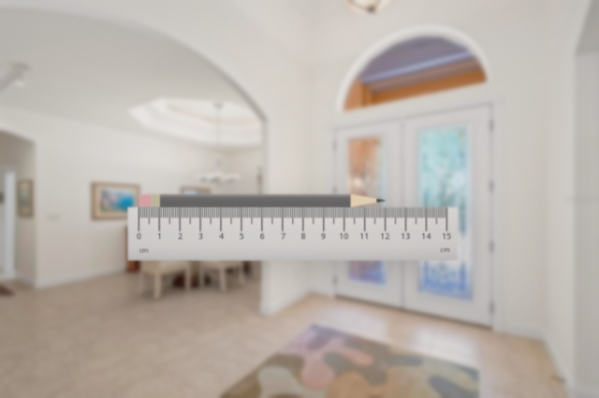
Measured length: 12 cm
